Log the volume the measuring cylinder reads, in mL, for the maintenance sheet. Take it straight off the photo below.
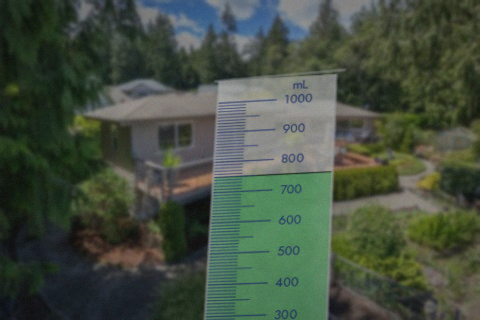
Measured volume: 750 mL
